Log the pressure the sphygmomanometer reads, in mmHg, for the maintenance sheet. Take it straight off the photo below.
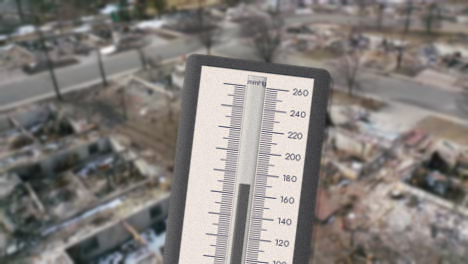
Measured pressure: 170 mmHg
